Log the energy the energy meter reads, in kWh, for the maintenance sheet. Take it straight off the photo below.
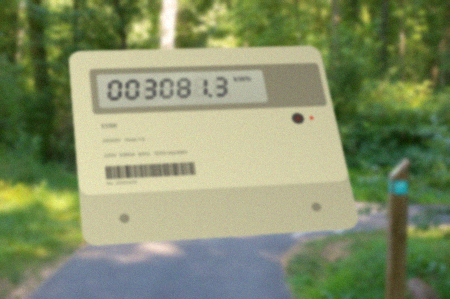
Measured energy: 3081.3 kWh
